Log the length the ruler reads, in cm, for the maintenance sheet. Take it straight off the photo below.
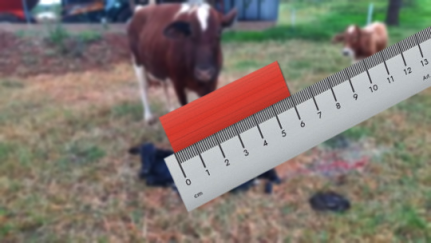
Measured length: 6 cm
